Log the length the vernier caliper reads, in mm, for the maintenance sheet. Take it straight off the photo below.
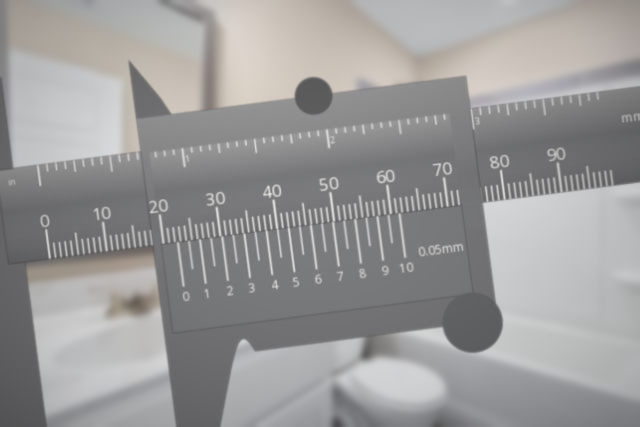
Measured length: 22.5 mm
